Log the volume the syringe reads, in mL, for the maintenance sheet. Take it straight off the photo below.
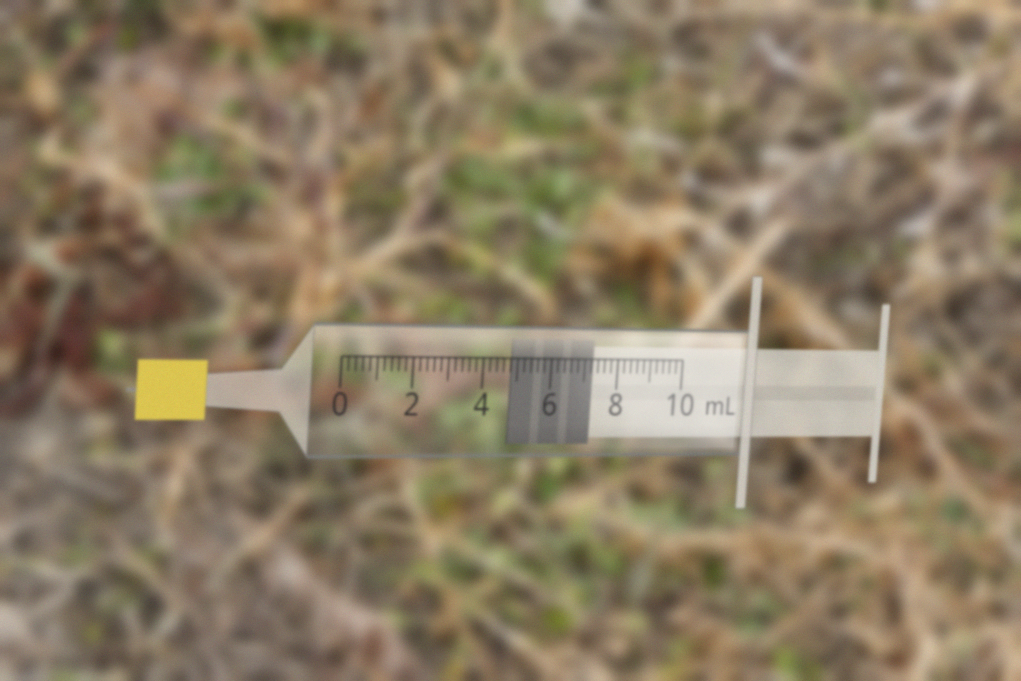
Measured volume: 4.8 mL
